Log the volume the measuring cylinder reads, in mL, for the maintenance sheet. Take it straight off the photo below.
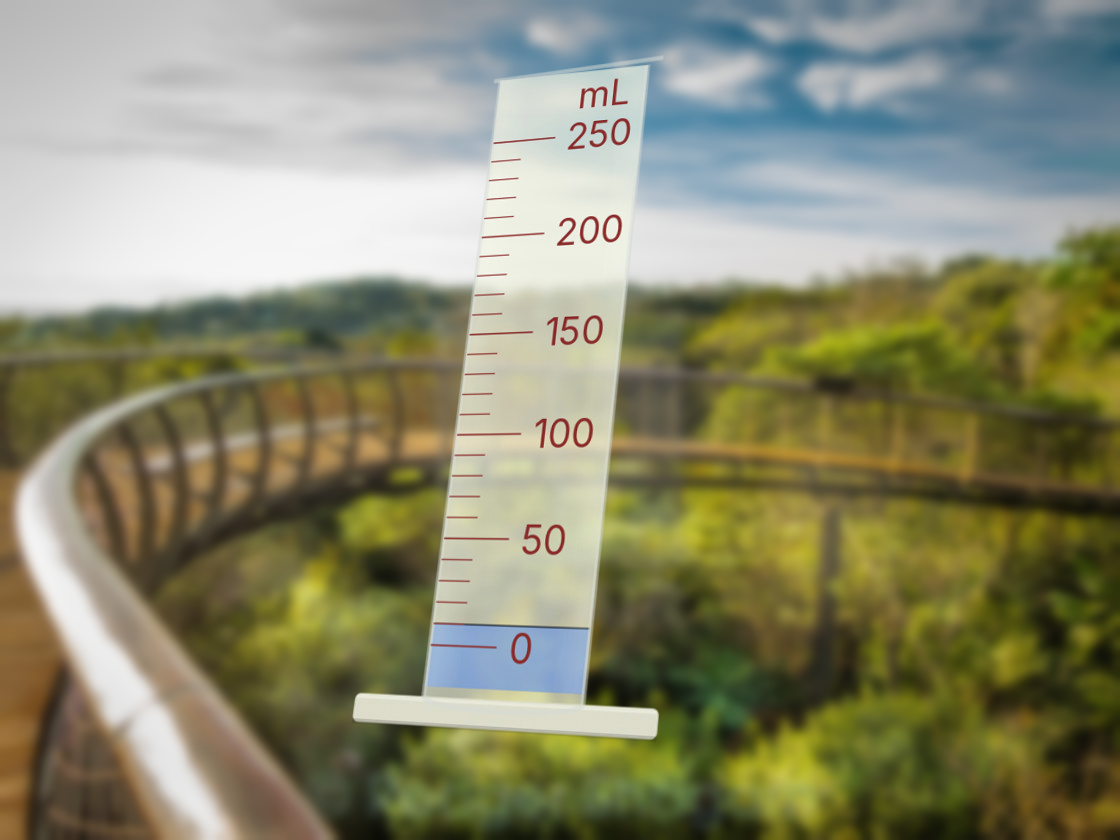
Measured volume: 10 mL
